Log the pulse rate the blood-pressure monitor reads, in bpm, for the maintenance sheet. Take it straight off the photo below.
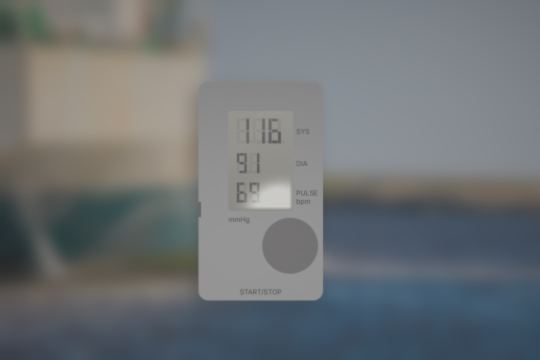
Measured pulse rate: 69 bpm
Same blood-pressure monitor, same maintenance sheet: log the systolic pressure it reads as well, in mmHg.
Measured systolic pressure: 116 mmHg
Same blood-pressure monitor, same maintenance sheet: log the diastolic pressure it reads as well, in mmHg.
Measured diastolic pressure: 91 mmHg
